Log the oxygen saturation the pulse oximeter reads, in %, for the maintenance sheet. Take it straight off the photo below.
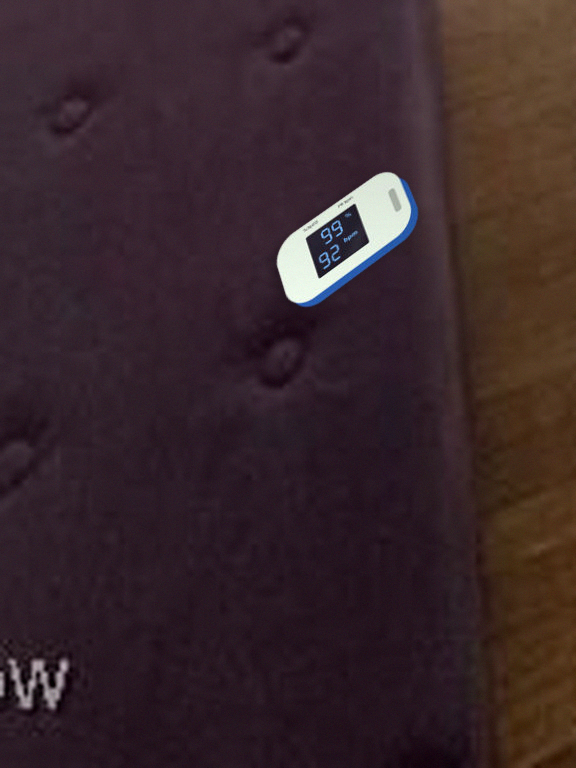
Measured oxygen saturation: 99 %
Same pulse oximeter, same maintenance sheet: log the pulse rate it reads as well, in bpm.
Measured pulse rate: 92 bpm
